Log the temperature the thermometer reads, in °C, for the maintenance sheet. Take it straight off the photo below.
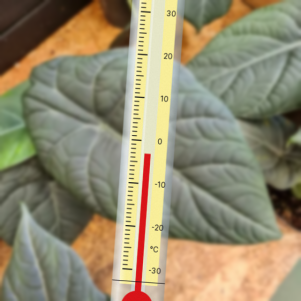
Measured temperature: -3 °C
